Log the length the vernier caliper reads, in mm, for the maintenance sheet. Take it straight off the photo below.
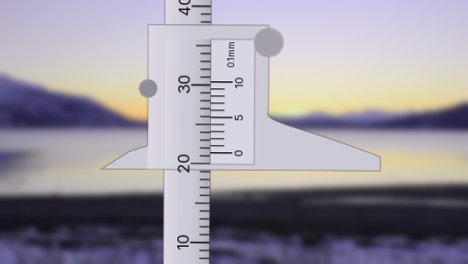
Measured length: 21.4 mm
